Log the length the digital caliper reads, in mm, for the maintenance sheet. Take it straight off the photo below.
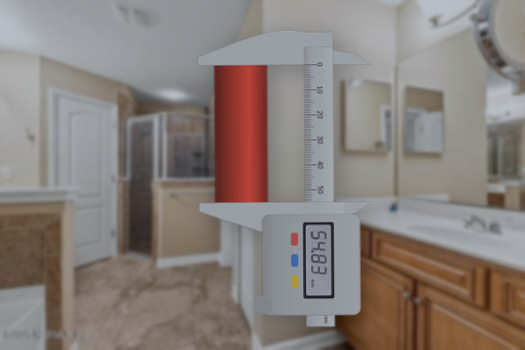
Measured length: 54.83 mm
